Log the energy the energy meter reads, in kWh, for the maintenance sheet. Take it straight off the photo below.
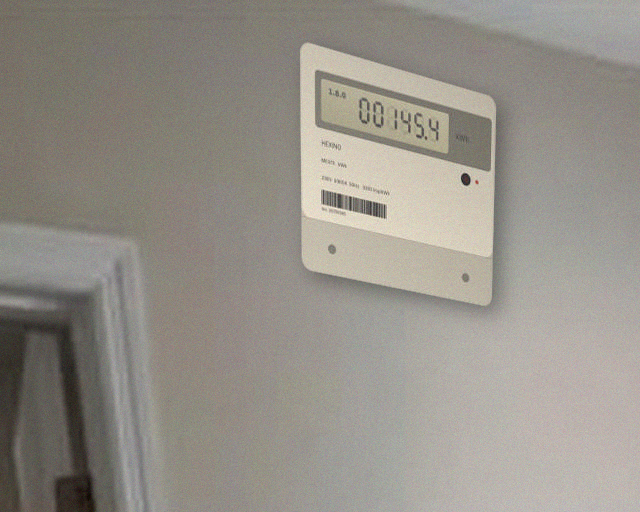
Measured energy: 145.4 kWh
